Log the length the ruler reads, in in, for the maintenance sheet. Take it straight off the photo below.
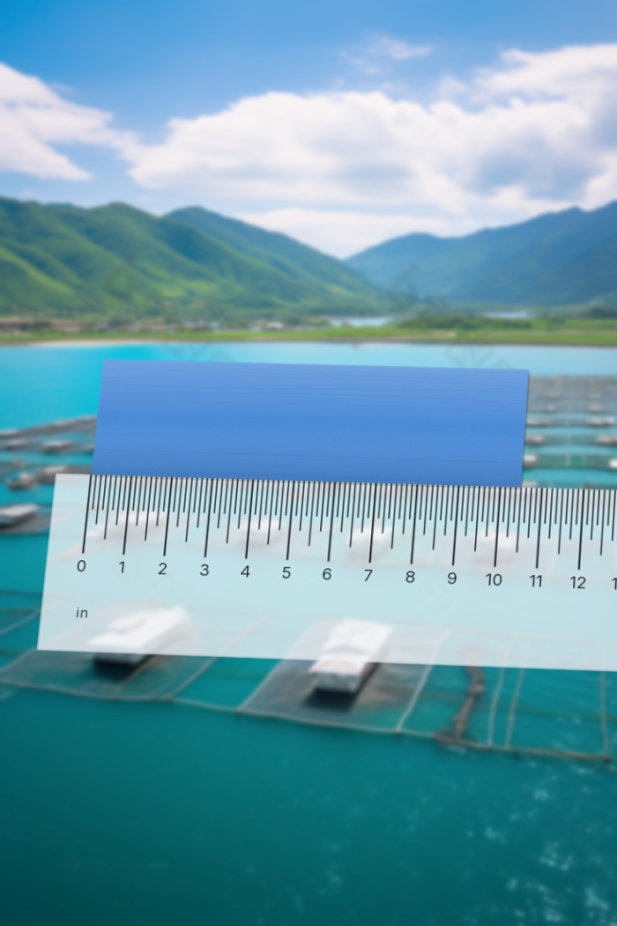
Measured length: 10.5 in
